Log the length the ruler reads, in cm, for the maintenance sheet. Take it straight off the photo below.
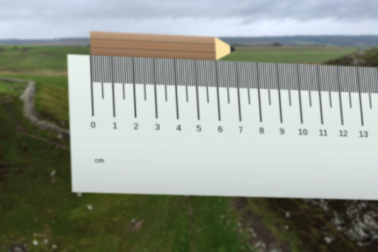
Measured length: 7 cm
